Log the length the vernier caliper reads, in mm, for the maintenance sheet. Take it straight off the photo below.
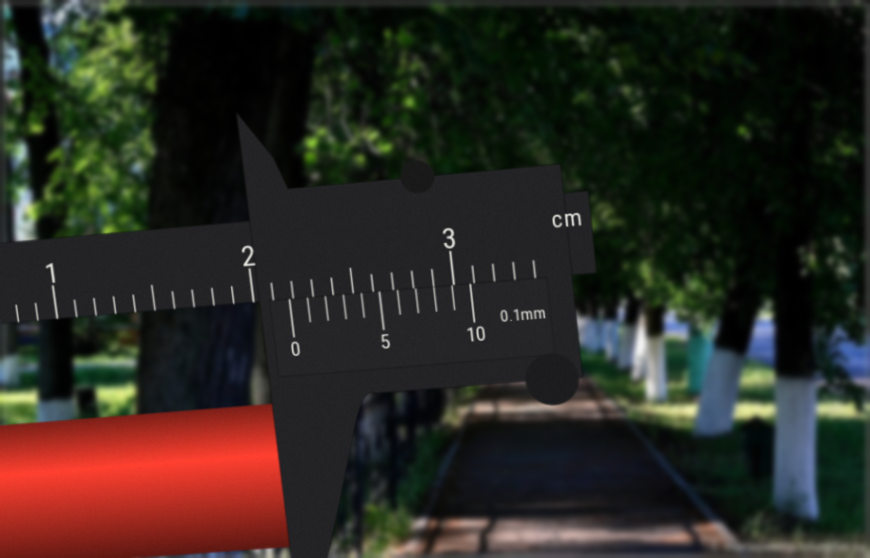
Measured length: 21.8 mm
